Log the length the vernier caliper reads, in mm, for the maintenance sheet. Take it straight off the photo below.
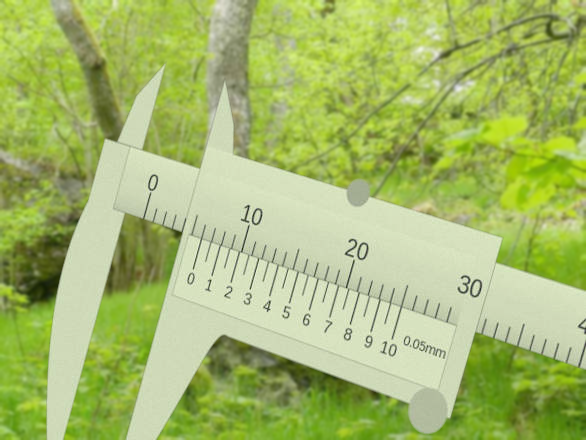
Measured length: 6.0 mm
